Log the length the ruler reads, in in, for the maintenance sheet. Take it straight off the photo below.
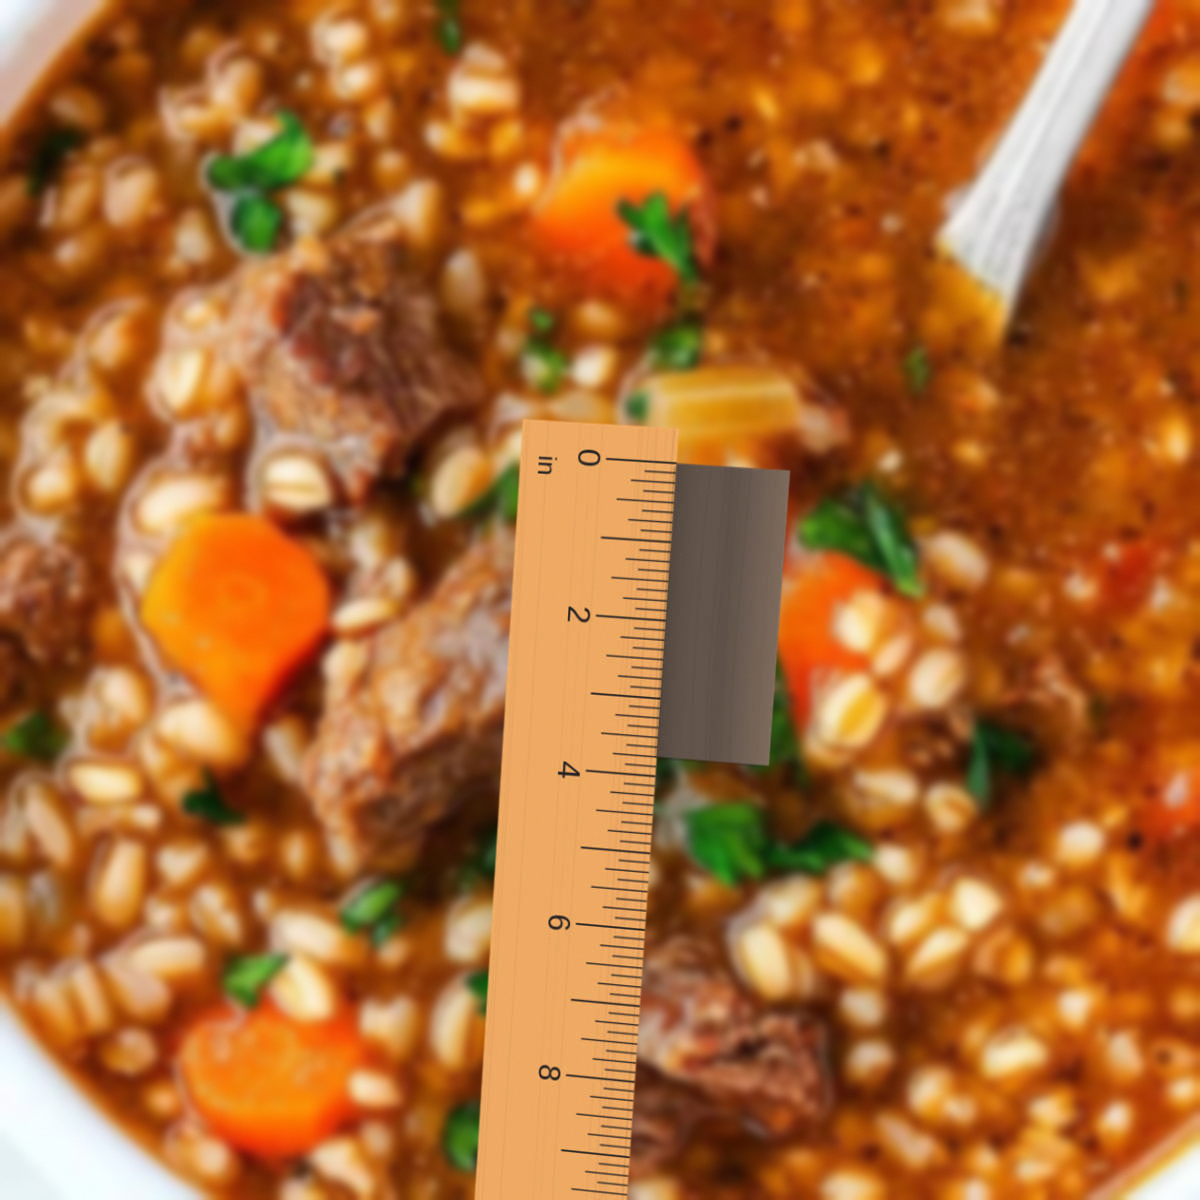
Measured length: 3.75 in
